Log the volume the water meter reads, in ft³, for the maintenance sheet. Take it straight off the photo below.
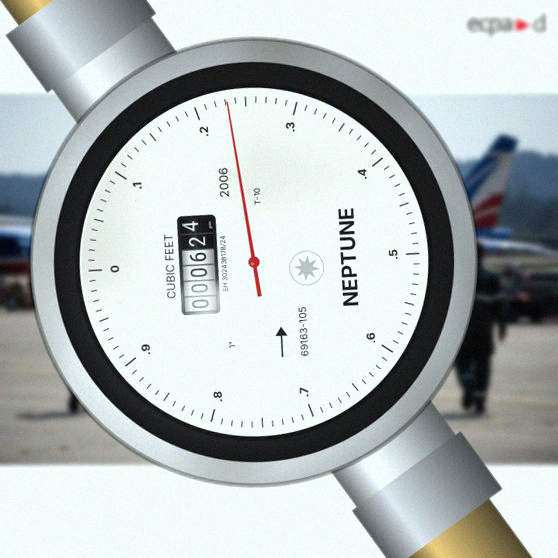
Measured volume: 624.23 ft³
